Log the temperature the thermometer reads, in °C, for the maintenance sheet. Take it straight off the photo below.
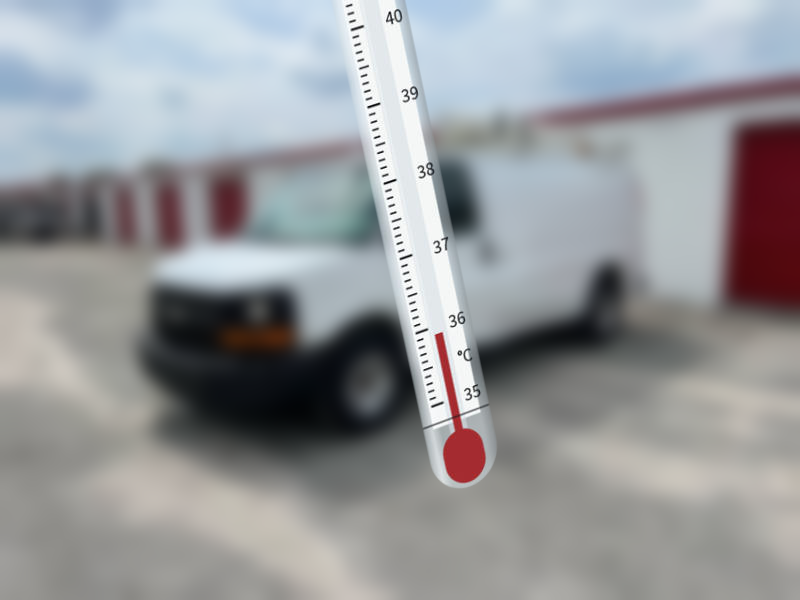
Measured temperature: 35.9 °C
